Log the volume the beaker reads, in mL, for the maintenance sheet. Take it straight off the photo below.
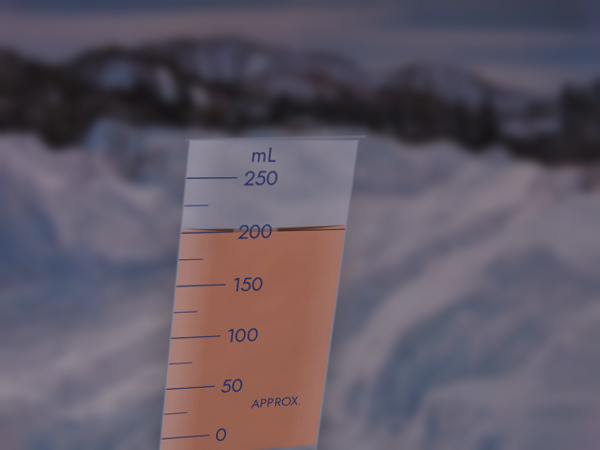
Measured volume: 200 mL
